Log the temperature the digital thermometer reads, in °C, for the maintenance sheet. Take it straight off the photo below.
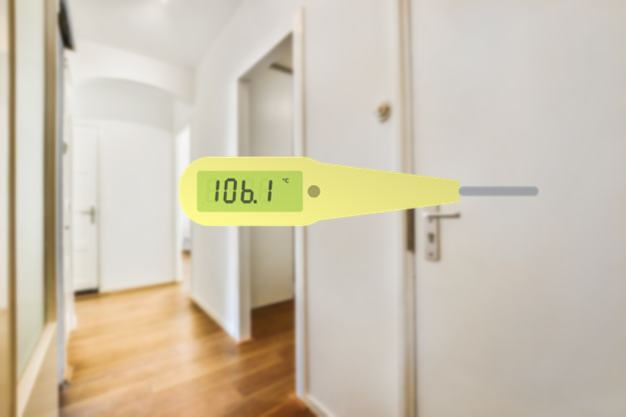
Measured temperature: 106.1 °C
